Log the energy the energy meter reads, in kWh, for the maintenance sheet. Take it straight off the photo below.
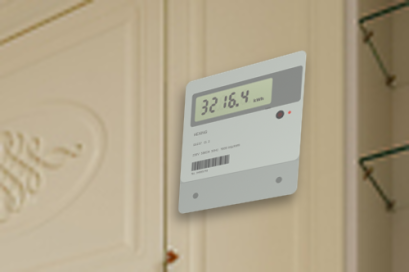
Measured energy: 3216.4 kWh
